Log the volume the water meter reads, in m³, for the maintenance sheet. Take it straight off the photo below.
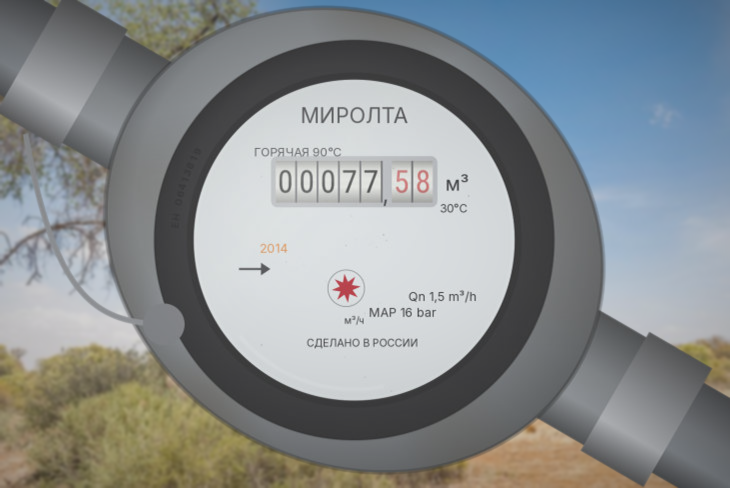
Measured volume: 77.58 m³
